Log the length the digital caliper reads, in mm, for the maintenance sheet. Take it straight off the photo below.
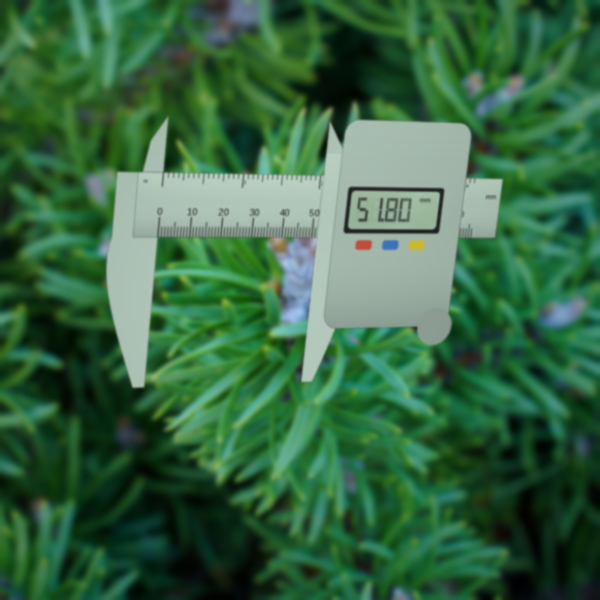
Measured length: 51.80 mm
